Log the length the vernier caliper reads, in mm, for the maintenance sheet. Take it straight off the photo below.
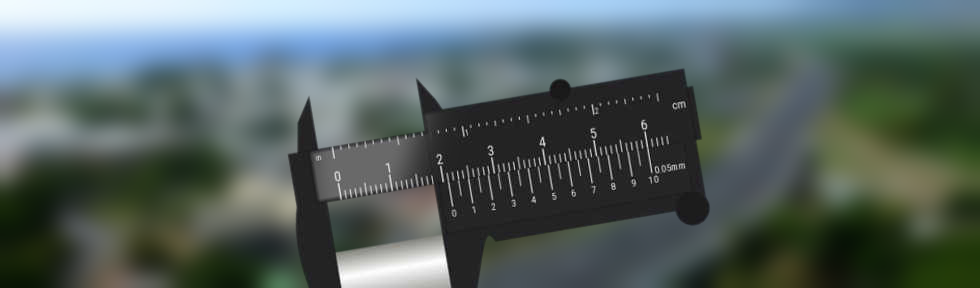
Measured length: 21.0 mm
